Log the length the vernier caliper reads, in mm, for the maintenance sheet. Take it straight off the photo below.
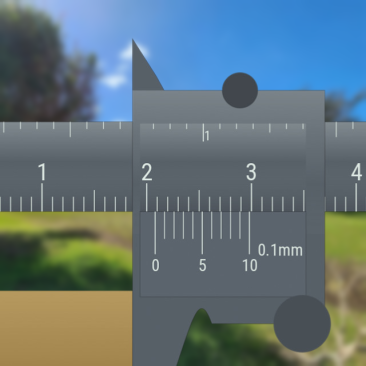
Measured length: 20.8 mm
